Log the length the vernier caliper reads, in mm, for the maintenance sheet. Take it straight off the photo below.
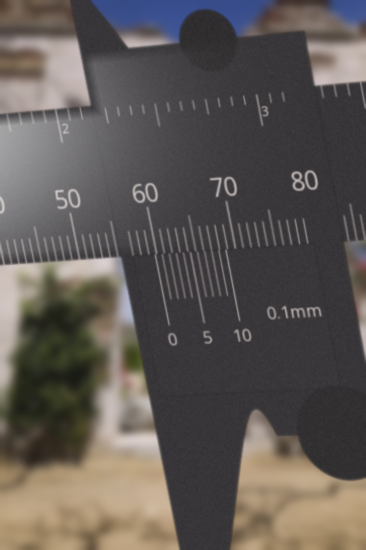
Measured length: 59.8 mm
